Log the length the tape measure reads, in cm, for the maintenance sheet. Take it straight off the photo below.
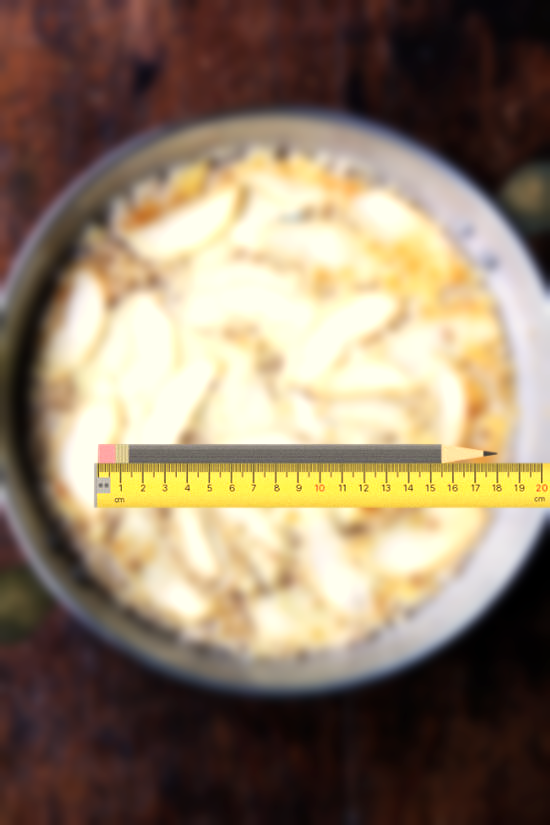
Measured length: 18 cm
